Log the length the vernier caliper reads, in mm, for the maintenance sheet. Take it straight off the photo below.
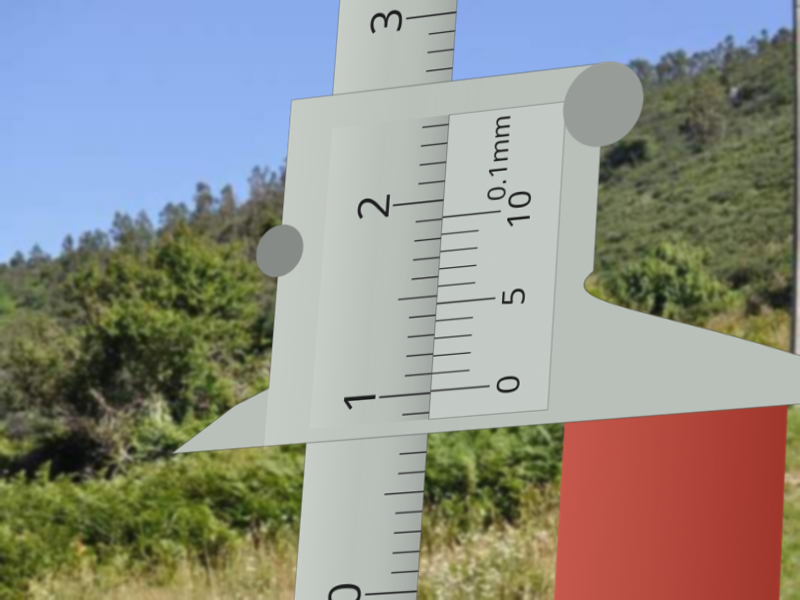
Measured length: 10.1 mm
